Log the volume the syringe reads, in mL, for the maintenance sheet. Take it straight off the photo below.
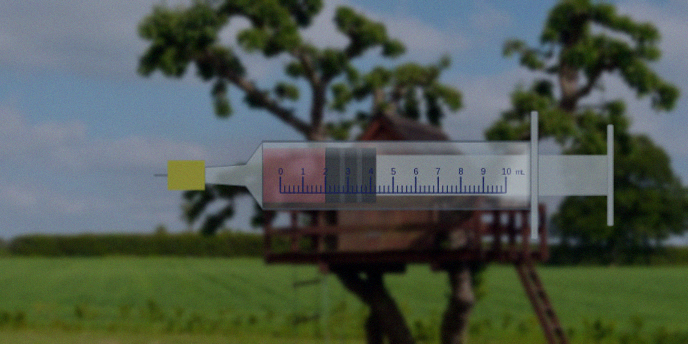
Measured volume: 2 mL
